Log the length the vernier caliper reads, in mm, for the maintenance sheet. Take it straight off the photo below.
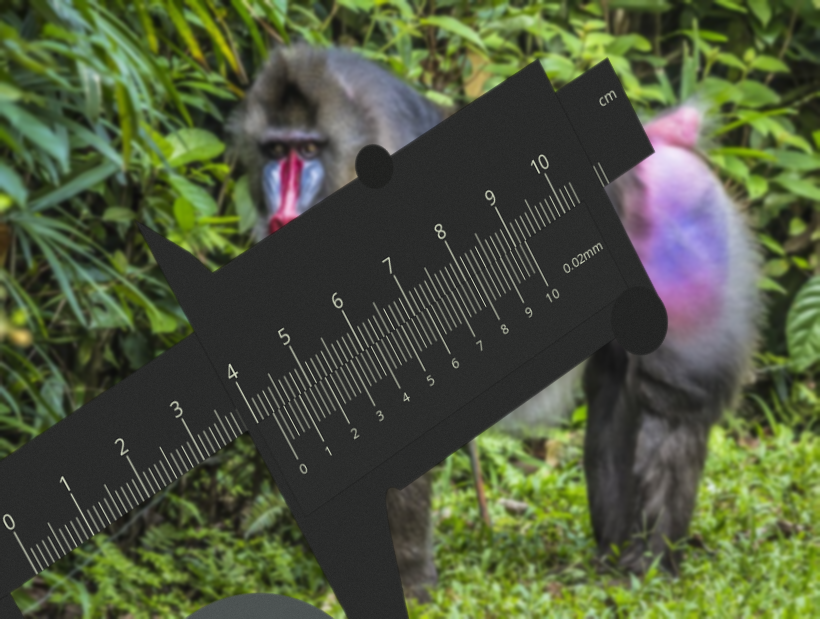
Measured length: 42.8 mm
